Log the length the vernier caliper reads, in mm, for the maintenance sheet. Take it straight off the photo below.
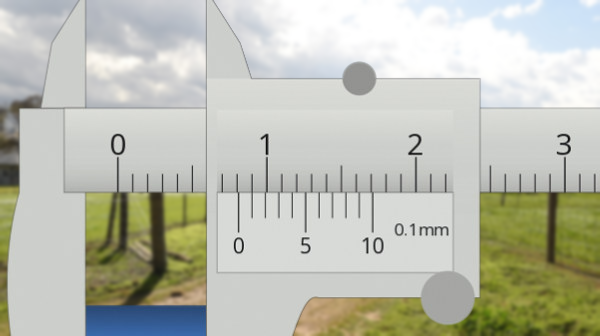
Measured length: 8.1 mm
